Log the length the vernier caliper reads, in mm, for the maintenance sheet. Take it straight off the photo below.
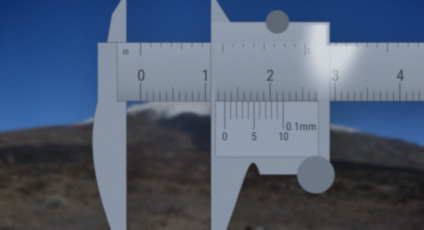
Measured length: 13.0 mm
